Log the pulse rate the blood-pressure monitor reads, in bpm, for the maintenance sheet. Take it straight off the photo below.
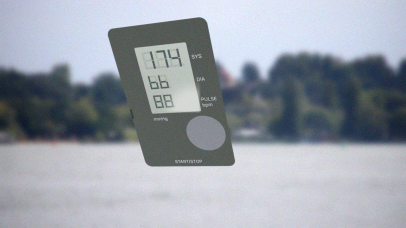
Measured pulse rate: 88 bpm
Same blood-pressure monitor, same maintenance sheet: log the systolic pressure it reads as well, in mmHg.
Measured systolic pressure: 174 mmHg
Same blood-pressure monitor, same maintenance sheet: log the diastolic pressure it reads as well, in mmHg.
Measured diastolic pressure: 66 mmHg
